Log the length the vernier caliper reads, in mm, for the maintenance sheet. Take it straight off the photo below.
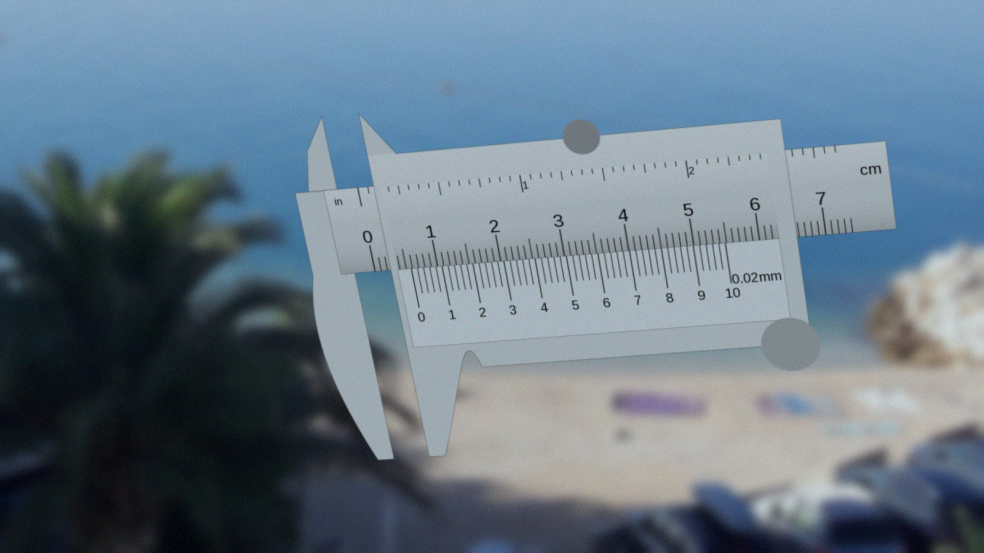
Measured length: 5.8 mm
